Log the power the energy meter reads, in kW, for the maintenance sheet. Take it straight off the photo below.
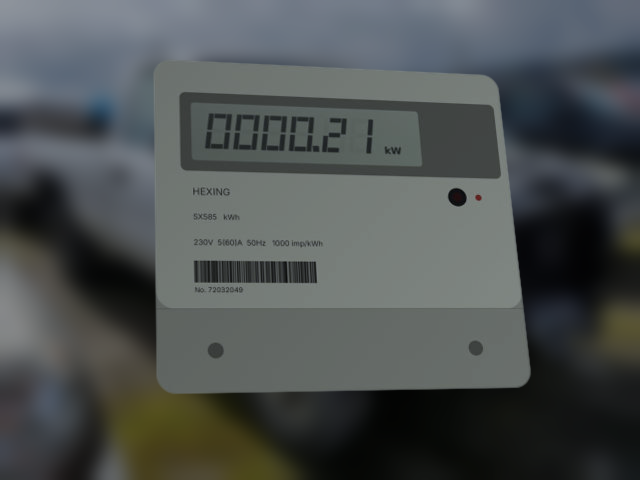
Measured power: 0.21 kW
